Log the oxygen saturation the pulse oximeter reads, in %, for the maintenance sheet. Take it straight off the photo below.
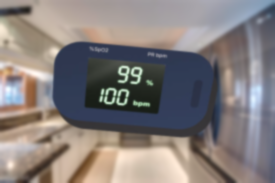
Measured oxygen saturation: 99 %
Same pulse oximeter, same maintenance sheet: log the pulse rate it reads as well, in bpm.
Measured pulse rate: 100 bpm
